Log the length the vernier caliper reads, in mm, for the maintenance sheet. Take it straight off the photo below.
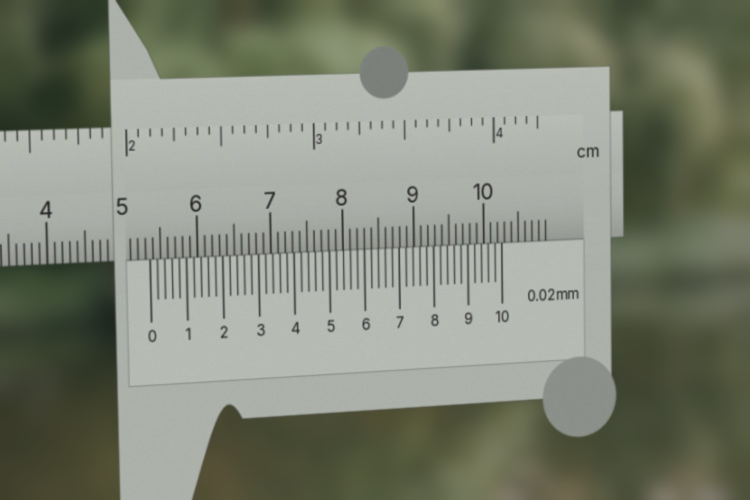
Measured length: 53.6 mm
